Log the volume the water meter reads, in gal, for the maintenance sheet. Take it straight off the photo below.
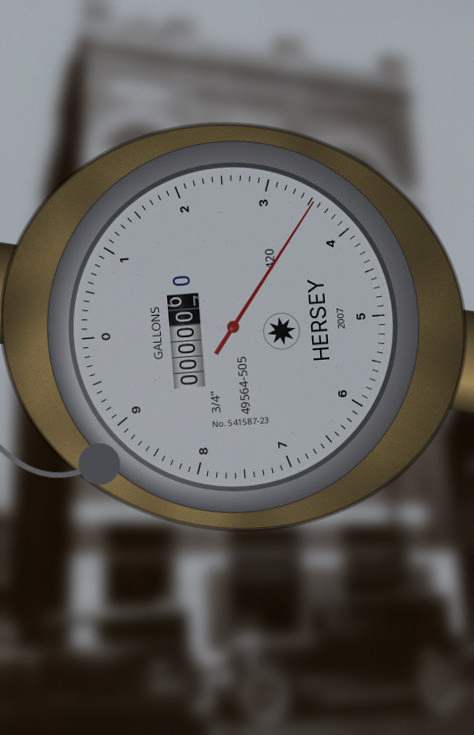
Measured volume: 63.5 gal
